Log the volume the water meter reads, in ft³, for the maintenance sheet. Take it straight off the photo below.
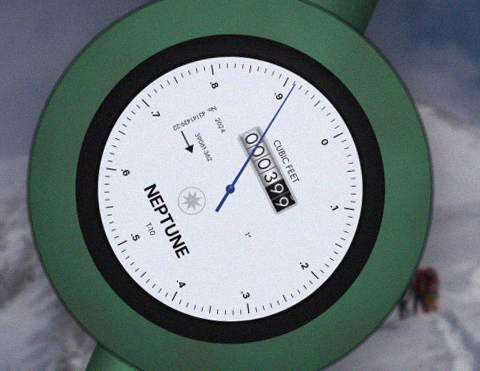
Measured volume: 398.91 ft³
